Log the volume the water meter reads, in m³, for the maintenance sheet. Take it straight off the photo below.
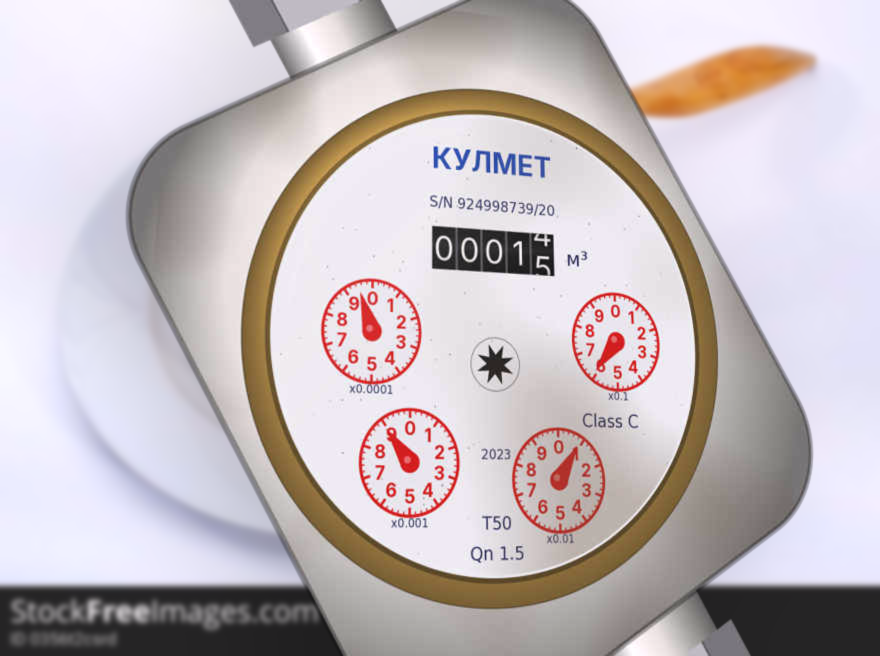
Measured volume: 14.6089 m³
